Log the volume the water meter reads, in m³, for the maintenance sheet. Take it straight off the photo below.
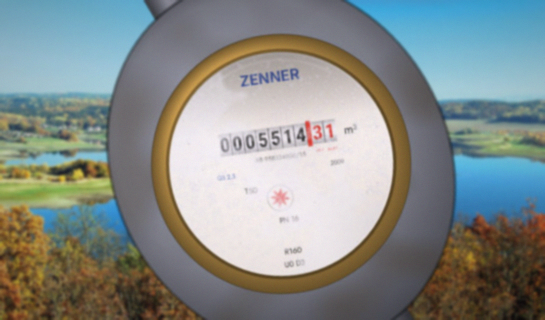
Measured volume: 5514.31 m³
